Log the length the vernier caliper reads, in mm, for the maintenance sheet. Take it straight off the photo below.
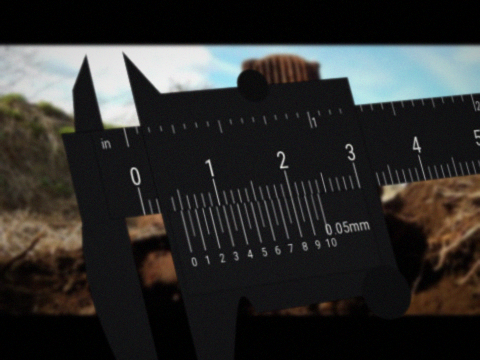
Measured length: 4.8 mm
